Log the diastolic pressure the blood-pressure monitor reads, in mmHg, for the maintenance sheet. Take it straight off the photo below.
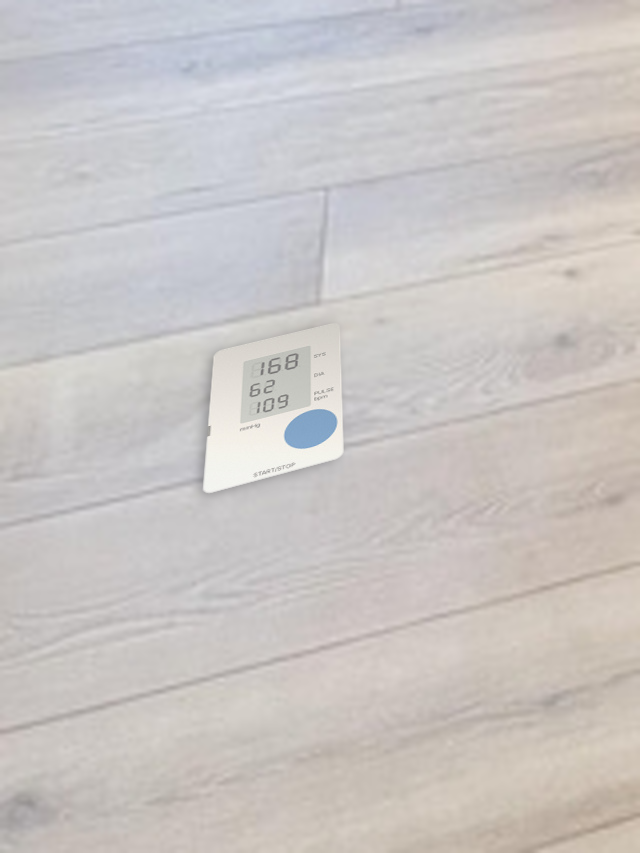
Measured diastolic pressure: 62 mmHg
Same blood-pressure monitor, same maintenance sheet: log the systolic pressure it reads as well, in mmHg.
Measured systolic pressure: 168 mmHg
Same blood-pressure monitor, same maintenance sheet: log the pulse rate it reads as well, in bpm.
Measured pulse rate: 109 bpm
